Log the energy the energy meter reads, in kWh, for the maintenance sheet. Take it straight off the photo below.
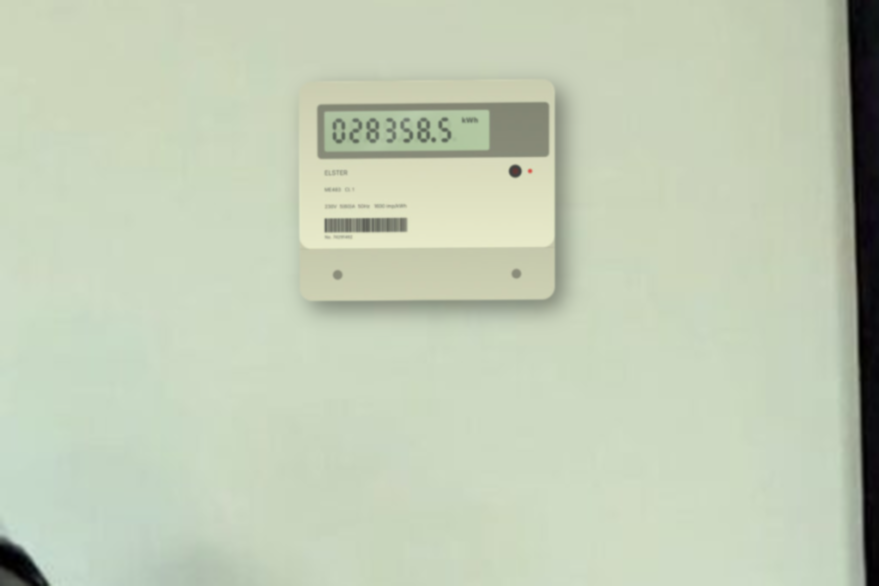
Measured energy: 28358.5 kWh
